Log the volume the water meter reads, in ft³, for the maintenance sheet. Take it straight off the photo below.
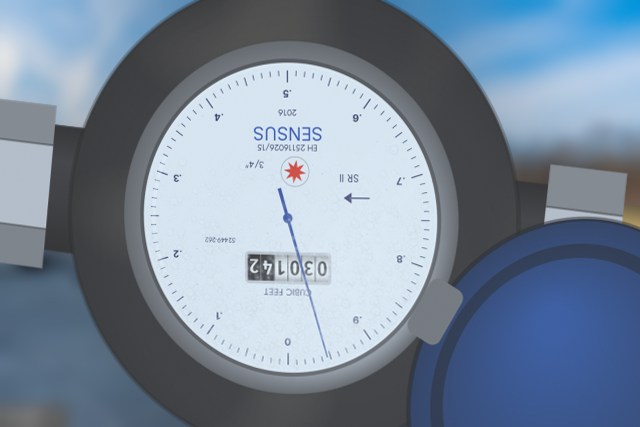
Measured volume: 30141.95 ft³
